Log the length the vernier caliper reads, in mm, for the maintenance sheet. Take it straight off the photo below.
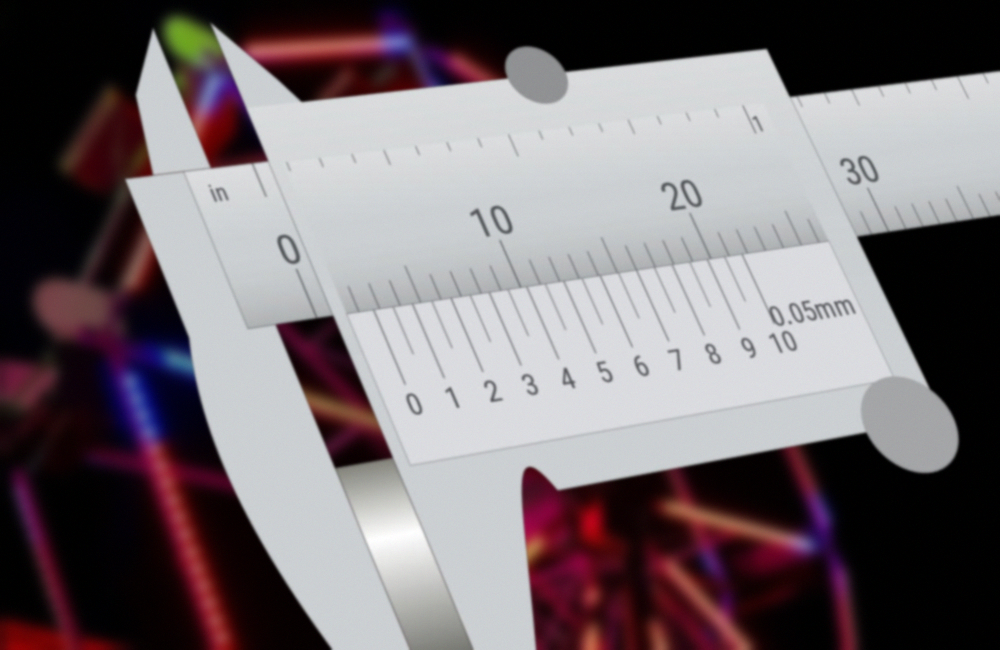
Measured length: 2.7 mm
